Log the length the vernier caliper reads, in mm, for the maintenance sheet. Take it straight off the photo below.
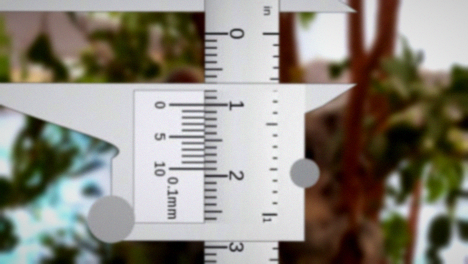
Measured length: 10.0 mm
